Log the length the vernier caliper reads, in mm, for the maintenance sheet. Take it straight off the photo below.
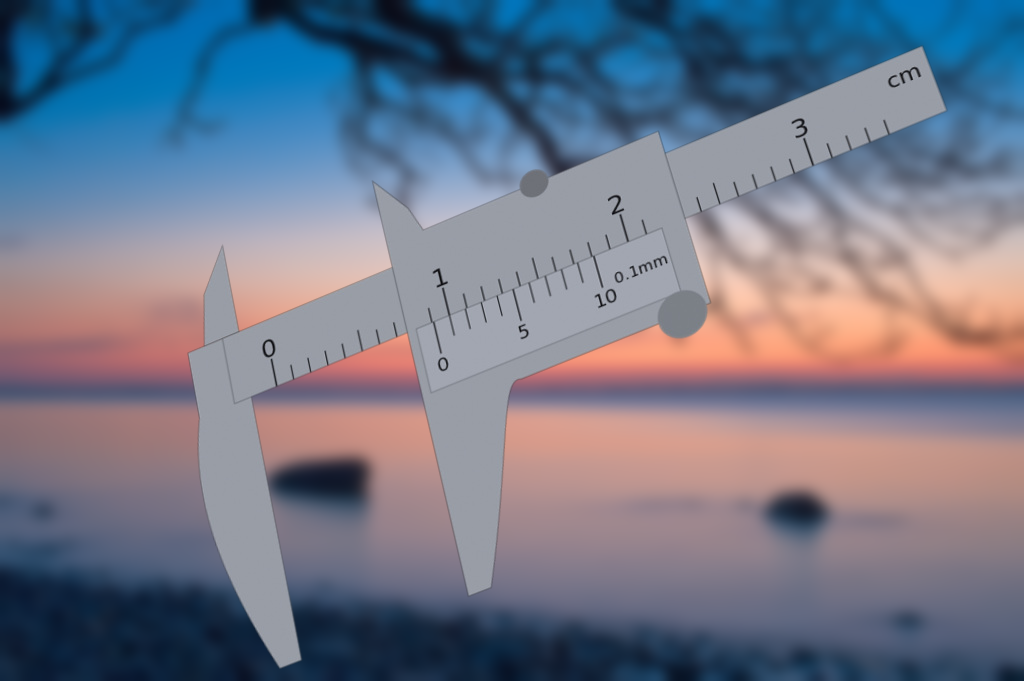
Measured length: 9.1 mm
